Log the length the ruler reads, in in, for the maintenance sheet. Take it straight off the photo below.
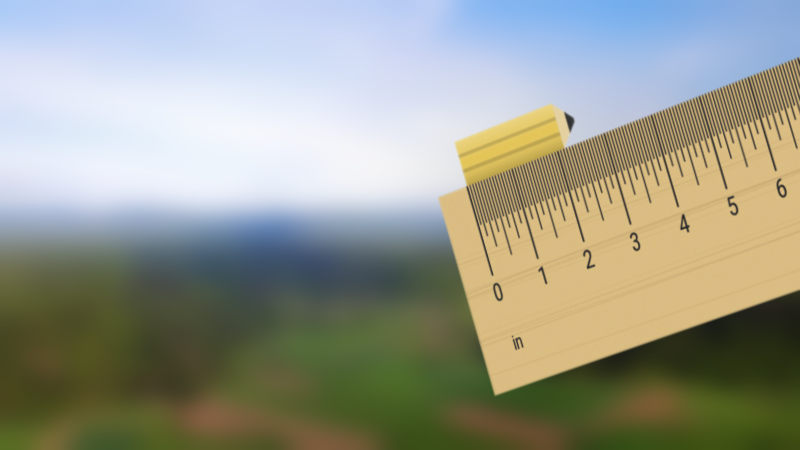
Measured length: 2.5 in
